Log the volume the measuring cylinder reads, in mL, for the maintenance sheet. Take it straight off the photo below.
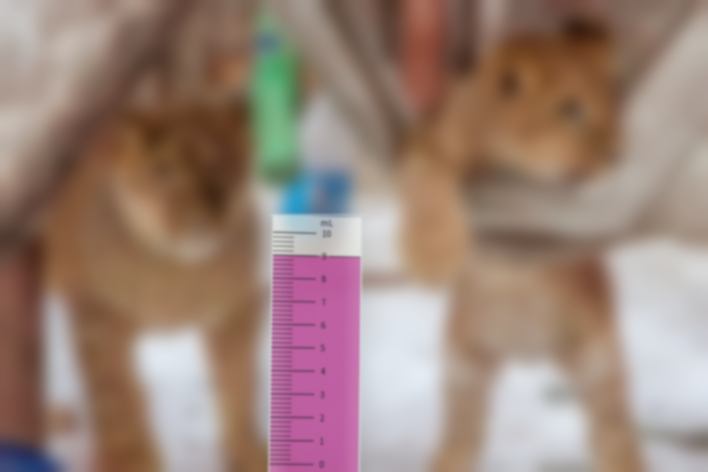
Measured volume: 9 mL
